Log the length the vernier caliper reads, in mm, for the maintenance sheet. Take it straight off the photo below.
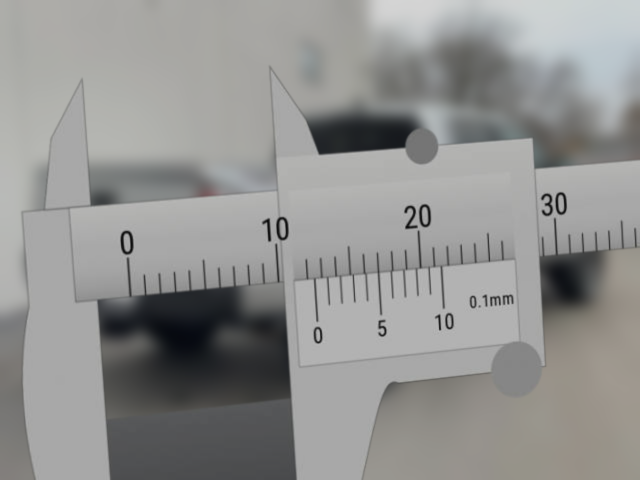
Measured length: 12.5 mm
